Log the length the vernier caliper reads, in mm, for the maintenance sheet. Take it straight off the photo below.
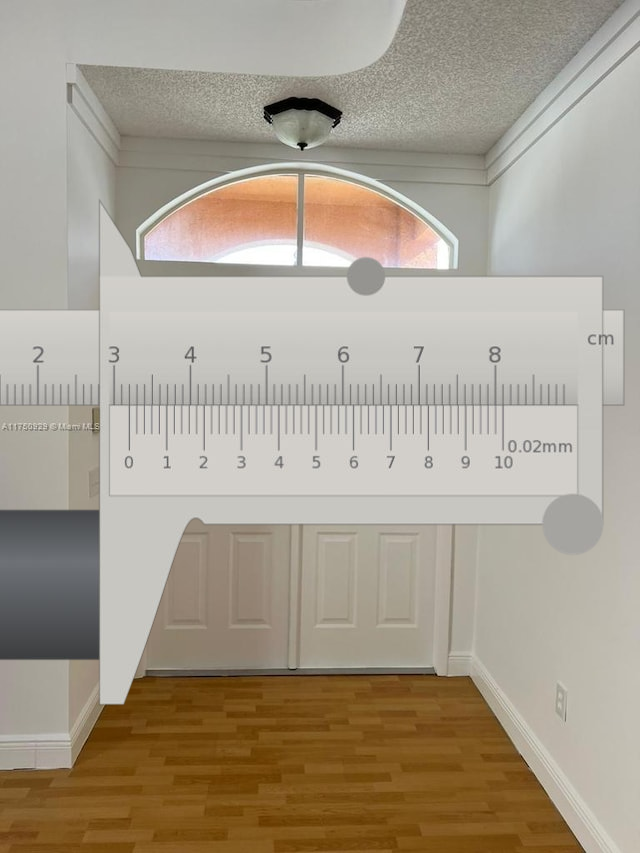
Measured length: 32.0 mm
